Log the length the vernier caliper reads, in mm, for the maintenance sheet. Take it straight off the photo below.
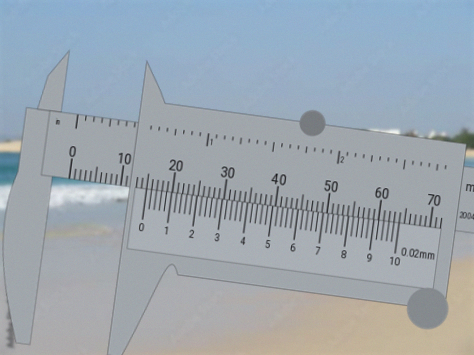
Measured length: 15.0 mm
